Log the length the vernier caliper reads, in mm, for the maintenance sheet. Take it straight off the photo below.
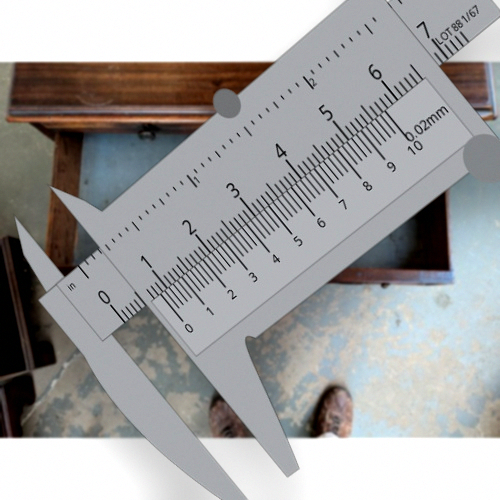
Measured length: 8.4 mm
